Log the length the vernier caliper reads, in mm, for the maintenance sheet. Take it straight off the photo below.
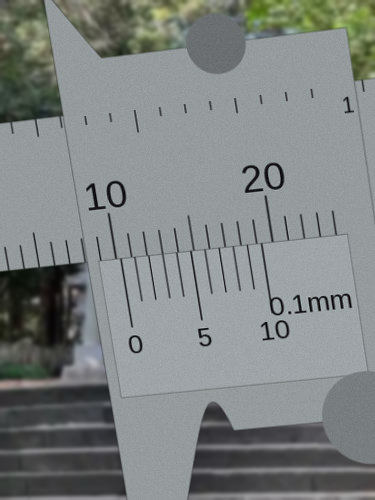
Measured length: 10.3 mm
